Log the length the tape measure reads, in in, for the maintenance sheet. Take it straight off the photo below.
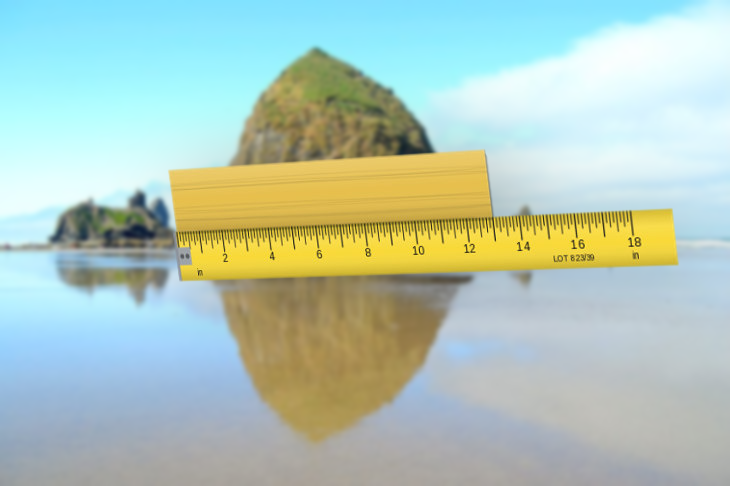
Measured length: 13 in
